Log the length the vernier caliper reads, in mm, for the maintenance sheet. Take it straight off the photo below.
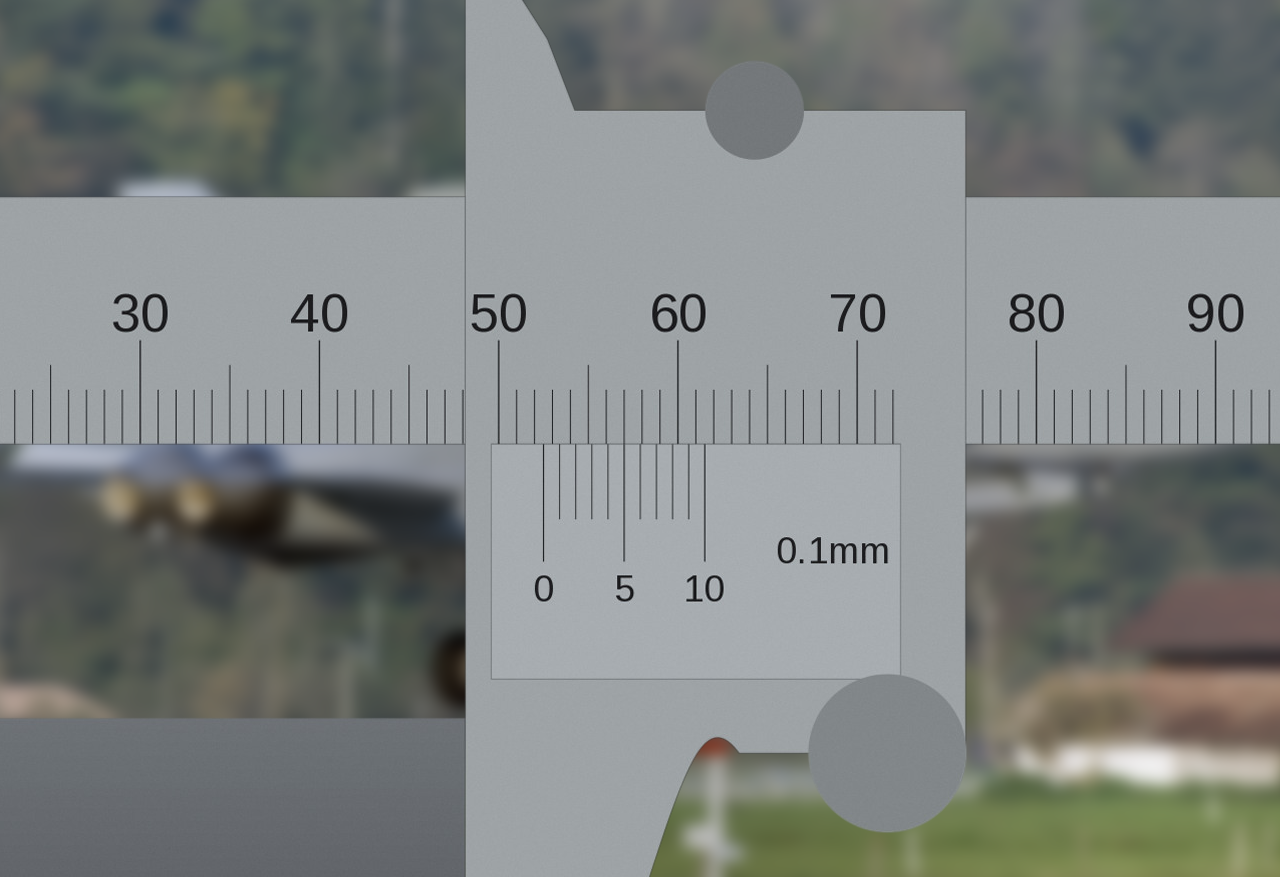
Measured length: 52.5 mm
